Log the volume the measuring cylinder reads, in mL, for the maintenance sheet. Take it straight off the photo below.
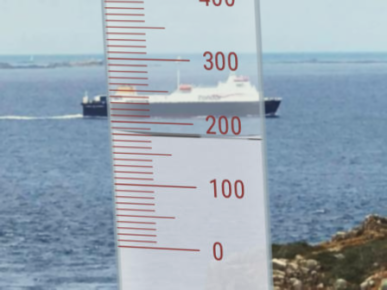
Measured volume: 180 mL
